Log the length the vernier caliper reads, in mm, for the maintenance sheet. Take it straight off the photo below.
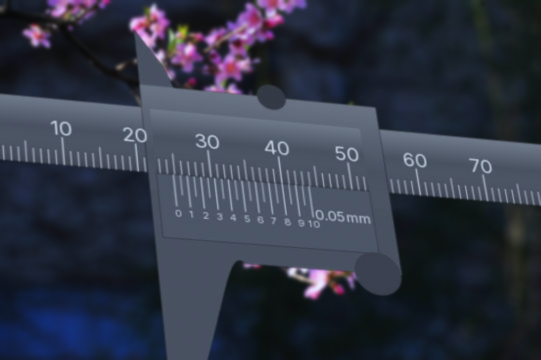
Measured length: 24.8 mm
